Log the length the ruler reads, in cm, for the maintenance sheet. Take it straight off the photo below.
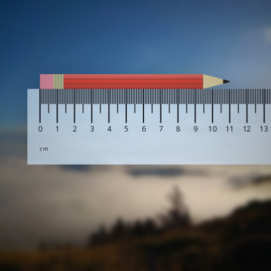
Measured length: 11 cm
